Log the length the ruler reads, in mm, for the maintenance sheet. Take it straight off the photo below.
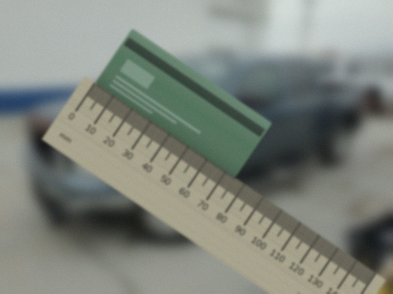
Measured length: 75 mm
